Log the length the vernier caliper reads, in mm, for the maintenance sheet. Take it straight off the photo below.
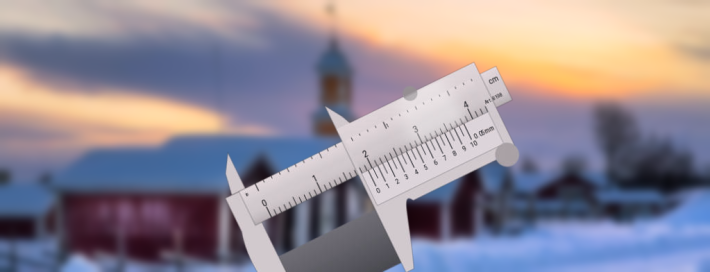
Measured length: 19.2 mm
